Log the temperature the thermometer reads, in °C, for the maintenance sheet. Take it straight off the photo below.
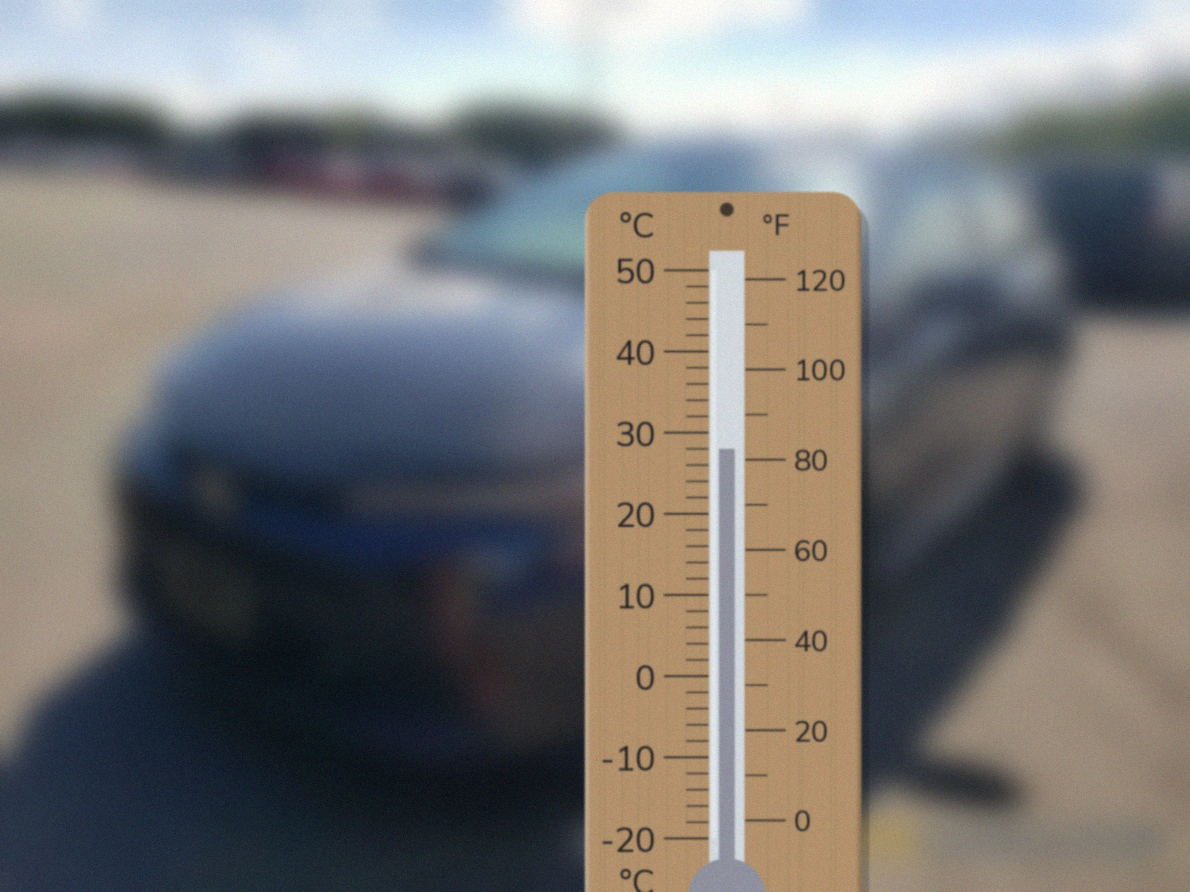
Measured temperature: 28 °C
